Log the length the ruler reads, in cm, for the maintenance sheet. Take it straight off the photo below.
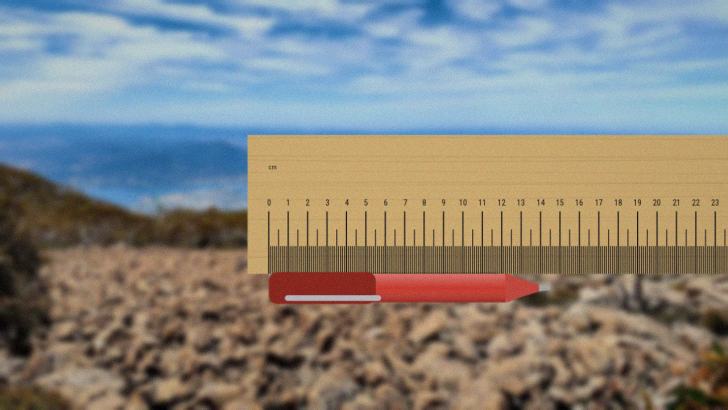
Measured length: 14.5 cm
